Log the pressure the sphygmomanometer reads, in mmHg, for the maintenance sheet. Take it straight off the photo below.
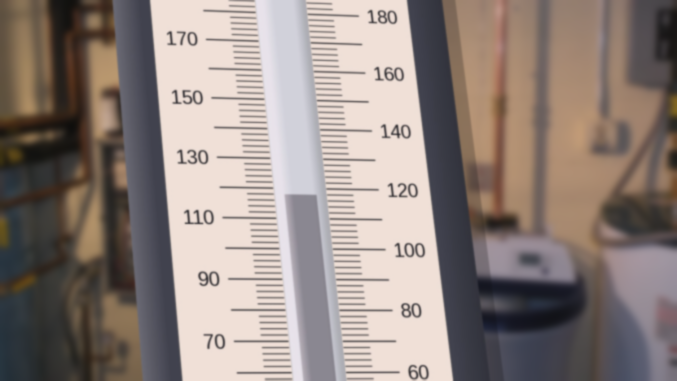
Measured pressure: 118 mmHg
